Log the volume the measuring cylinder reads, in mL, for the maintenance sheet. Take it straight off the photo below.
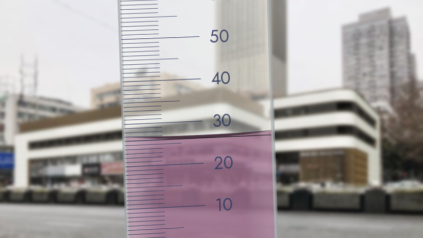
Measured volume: 26 mL
